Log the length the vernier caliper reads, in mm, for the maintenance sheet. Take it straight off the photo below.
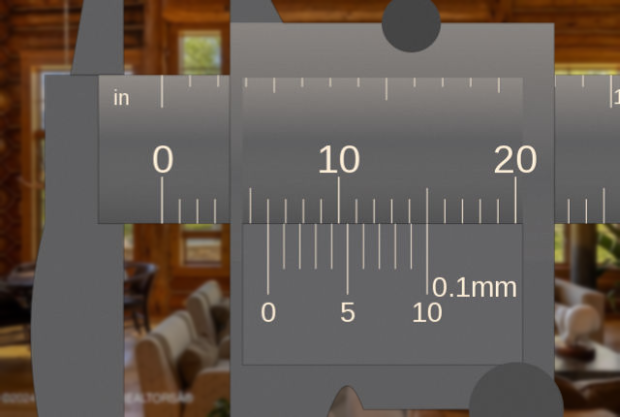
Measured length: 6.0 mm
